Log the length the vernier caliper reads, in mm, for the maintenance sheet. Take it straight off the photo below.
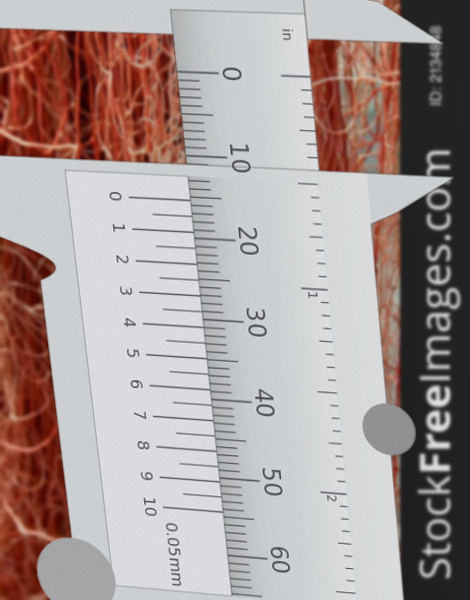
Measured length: 15.4 mm
